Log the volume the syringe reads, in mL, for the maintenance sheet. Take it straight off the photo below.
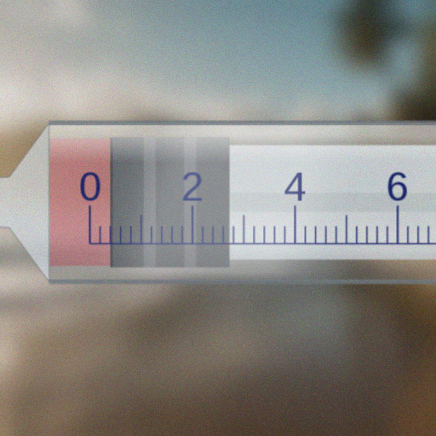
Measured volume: 0.4 mL
